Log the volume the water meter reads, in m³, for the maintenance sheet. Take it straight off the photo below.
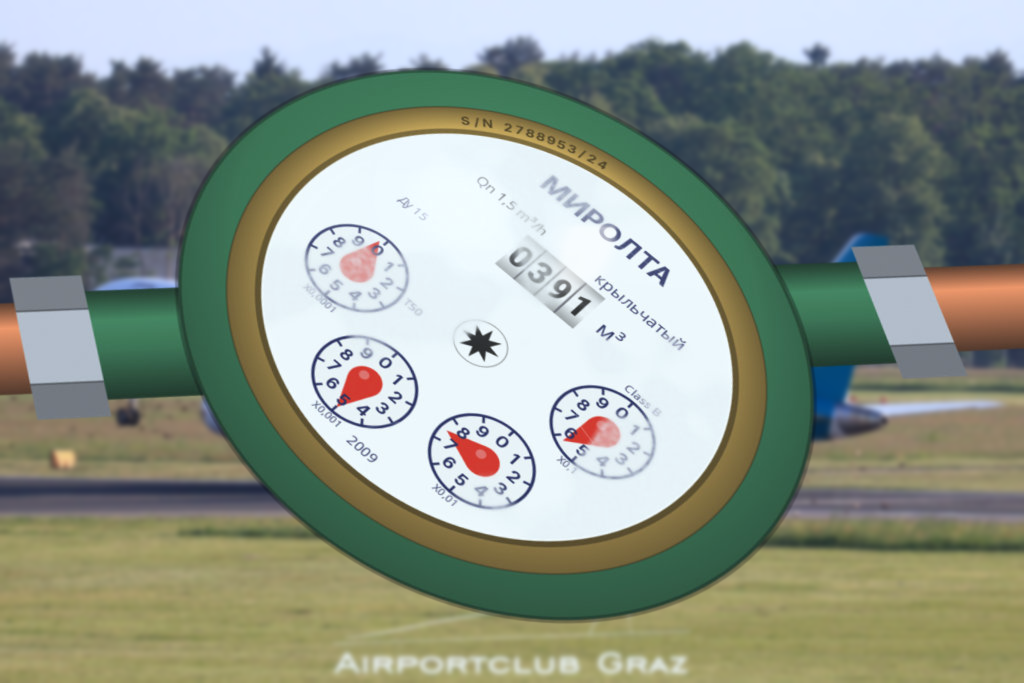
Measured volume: 391.5749 m³
